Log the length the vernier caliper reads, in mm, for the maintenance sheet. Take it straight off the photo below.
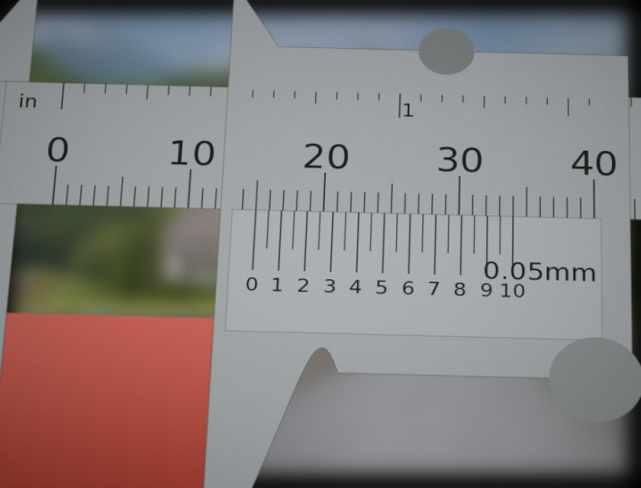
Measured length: 15.0 mm
